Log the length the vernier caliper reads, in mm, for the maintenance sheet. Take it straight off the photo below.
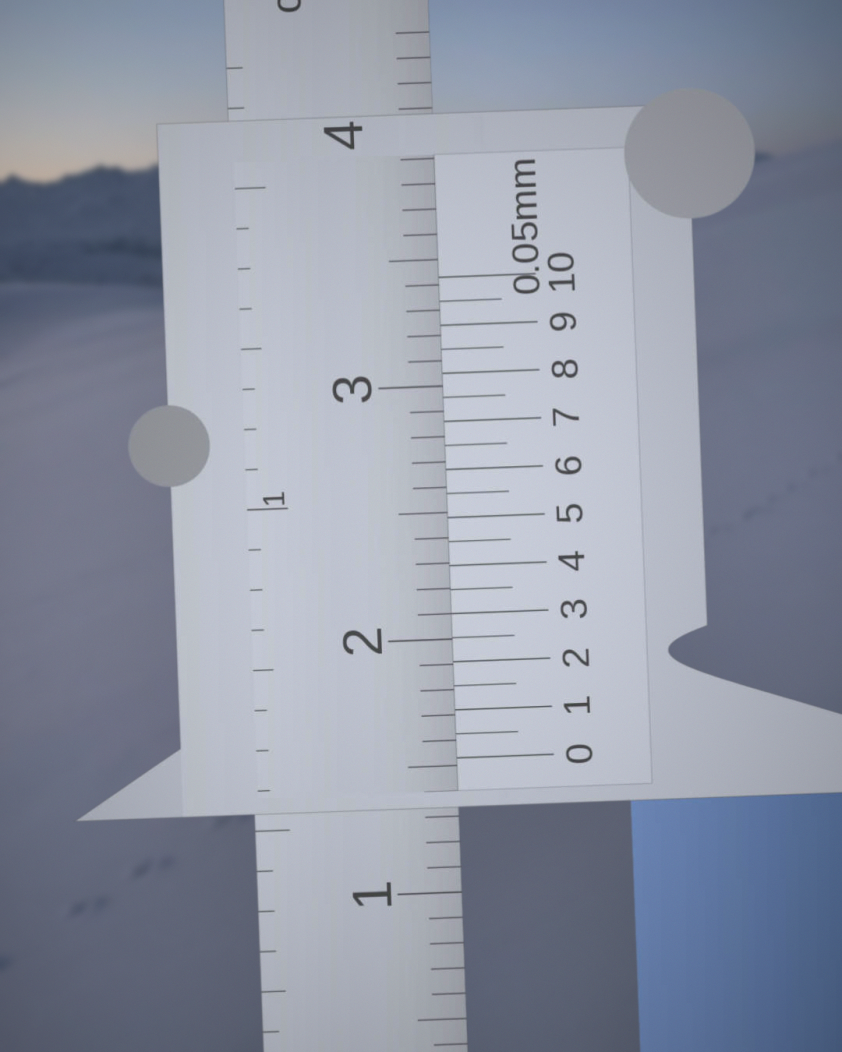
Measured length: 15.30 mm
